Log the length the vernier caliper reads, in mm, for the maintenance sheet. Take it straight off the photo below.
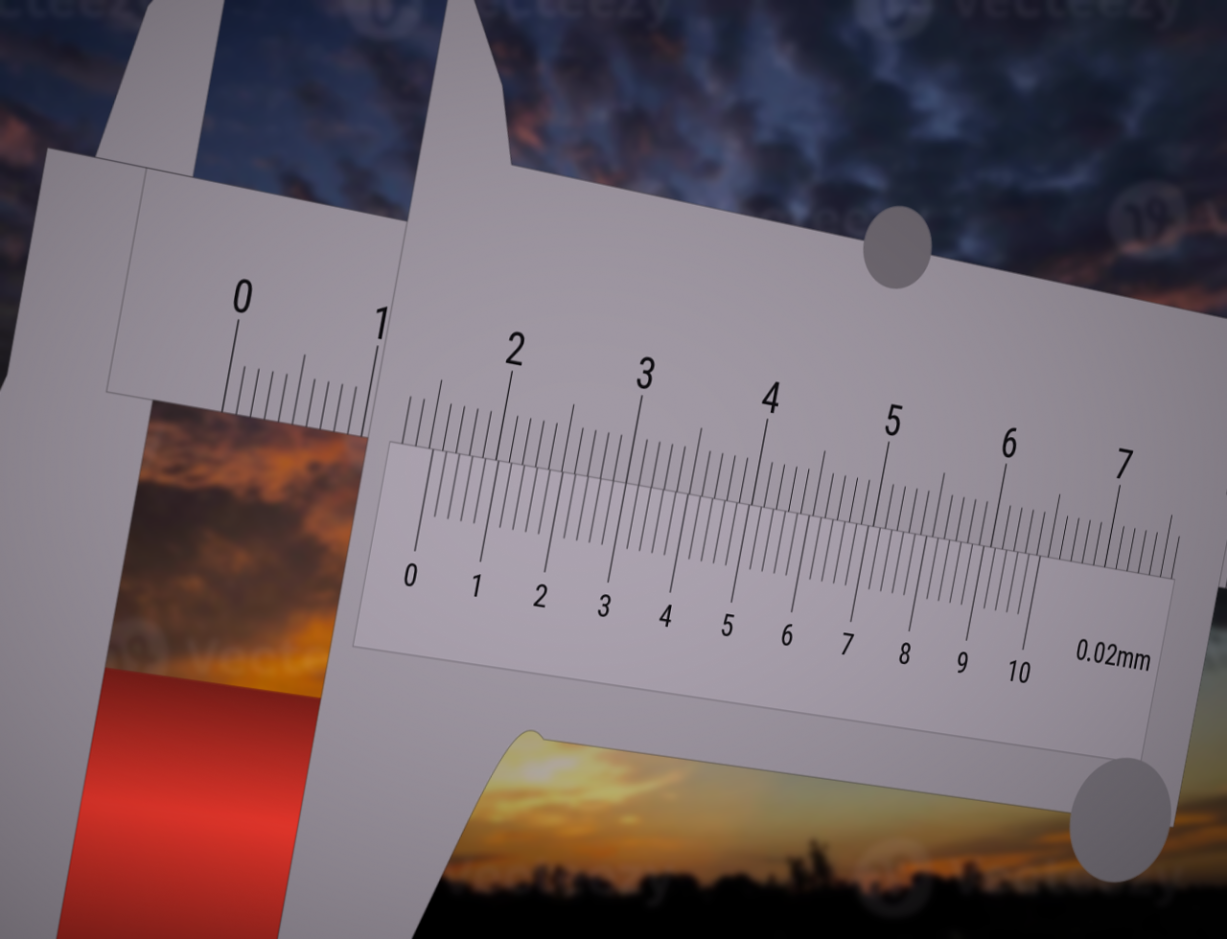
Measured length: 15.3 mm
